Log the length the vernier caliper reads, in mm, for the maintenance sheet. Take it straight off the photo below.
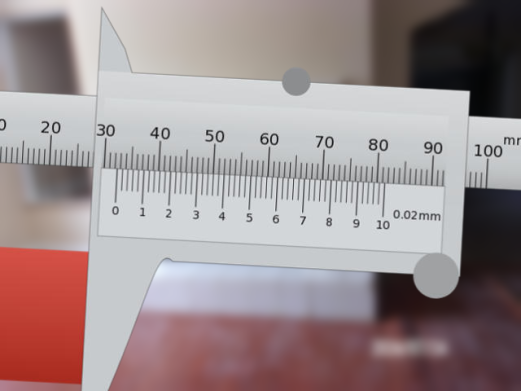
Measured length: 32.4 mm
